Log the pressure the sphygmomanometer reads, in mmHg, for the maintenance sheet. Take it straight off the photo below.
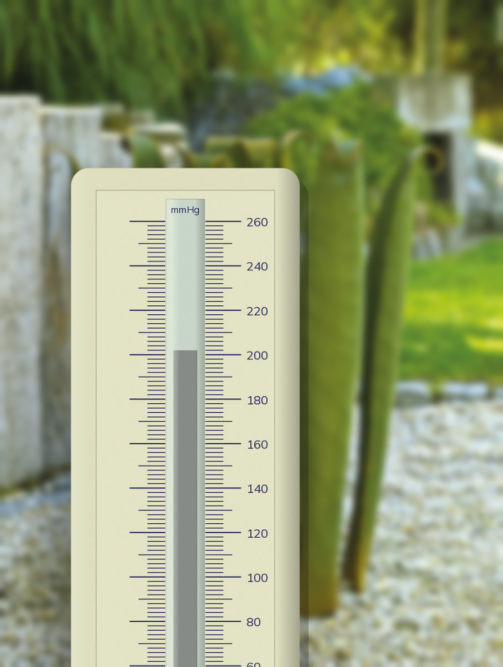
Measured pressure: 202 mmHg
